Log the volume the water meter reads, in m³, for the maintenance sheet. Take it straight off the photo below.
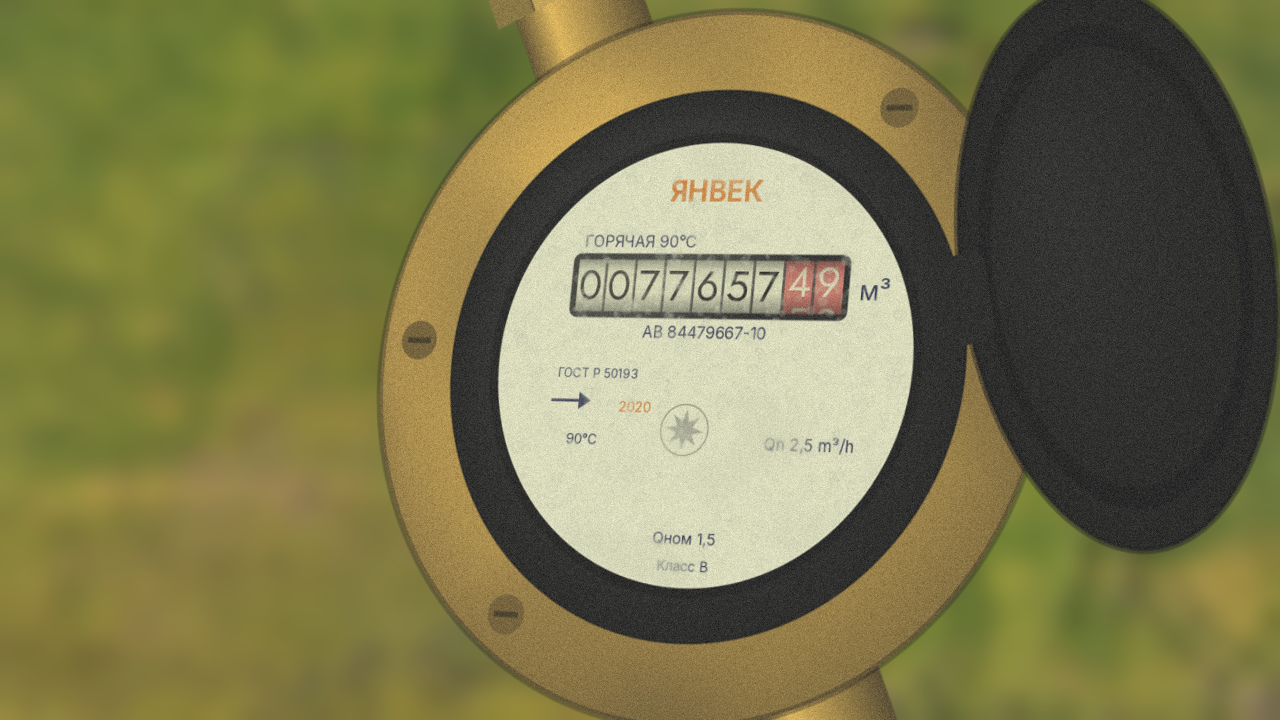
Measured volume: 77657.49 m³
